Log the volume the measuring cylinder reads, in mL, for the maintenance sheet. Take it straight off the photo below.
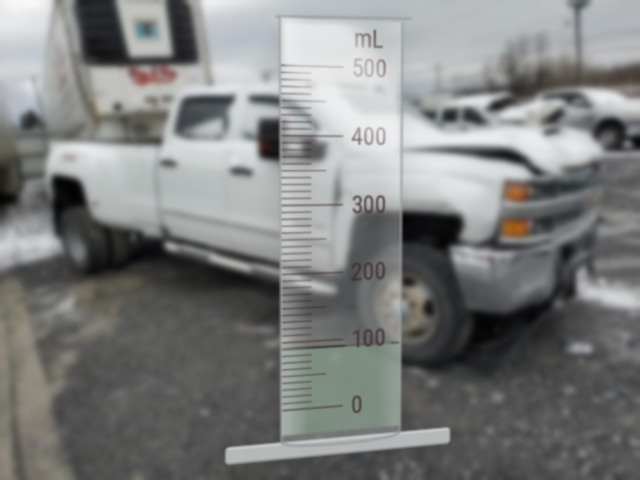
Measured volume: 90 mL
